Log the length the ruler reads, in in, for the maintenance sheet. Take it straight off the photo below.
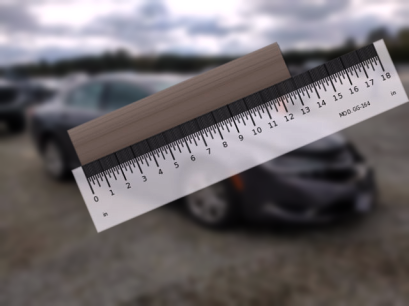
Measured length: 13 in
